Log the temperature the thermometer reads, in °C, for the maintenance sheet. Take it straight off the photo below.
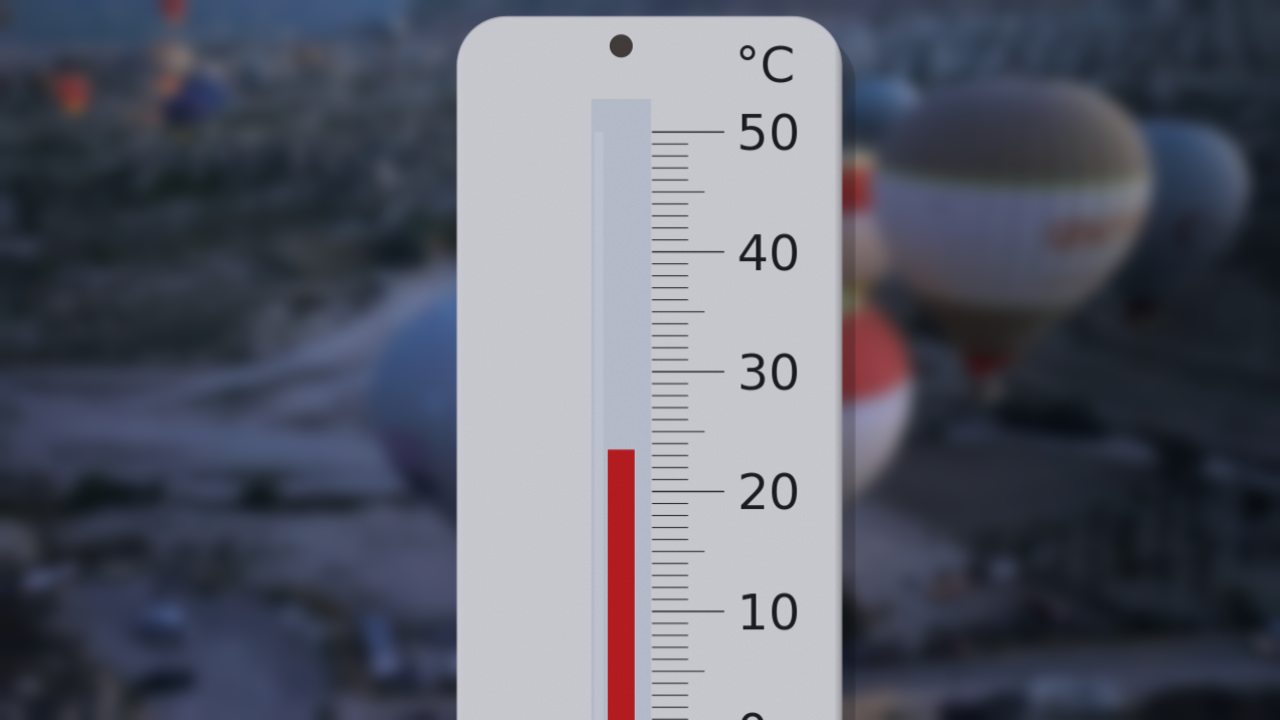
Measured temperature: 23.5 °C
